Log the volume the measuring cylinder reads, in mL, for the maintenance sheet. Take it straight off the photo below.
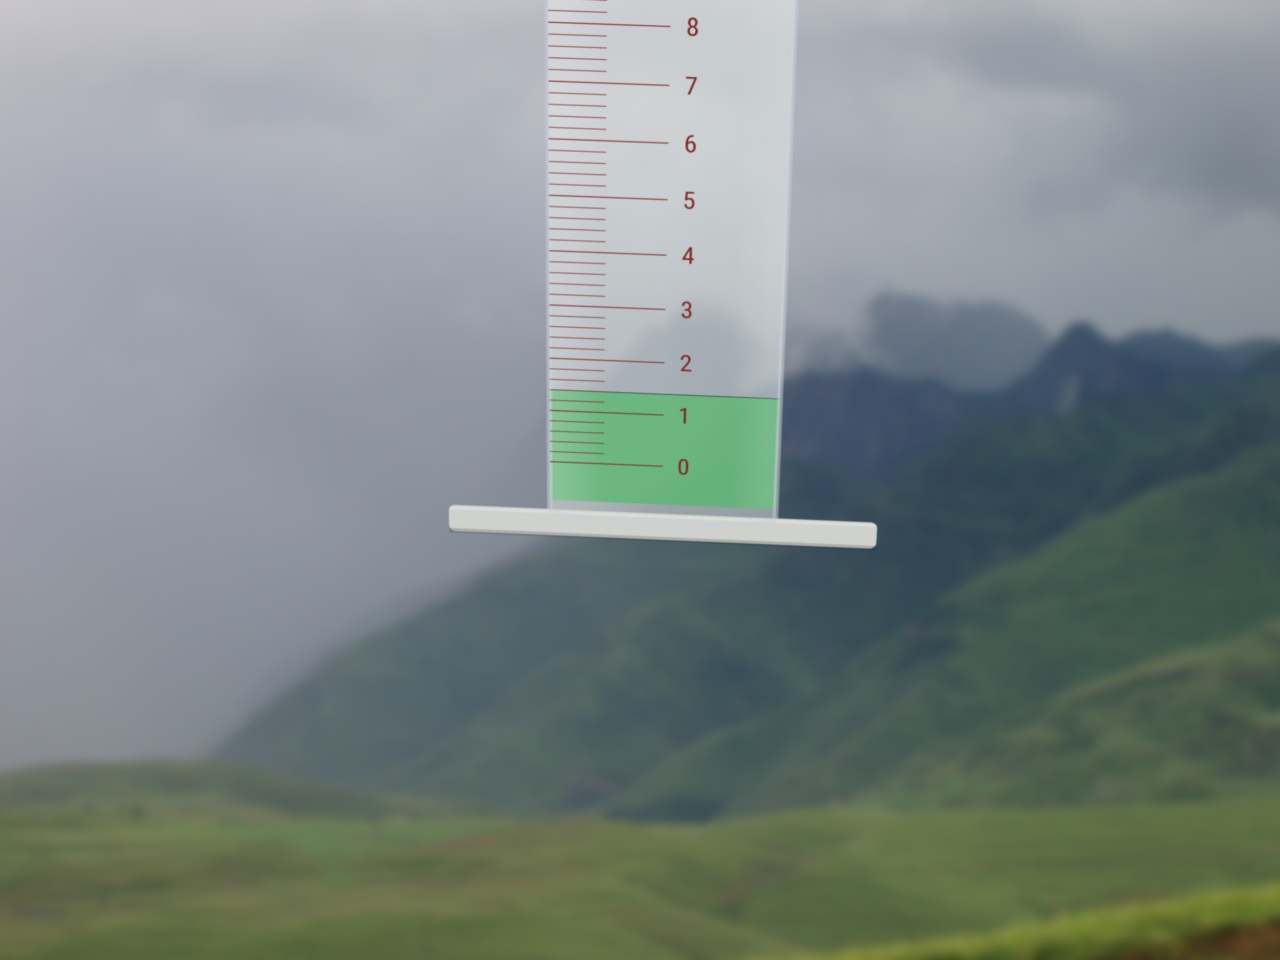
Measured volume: 1.4 mL
